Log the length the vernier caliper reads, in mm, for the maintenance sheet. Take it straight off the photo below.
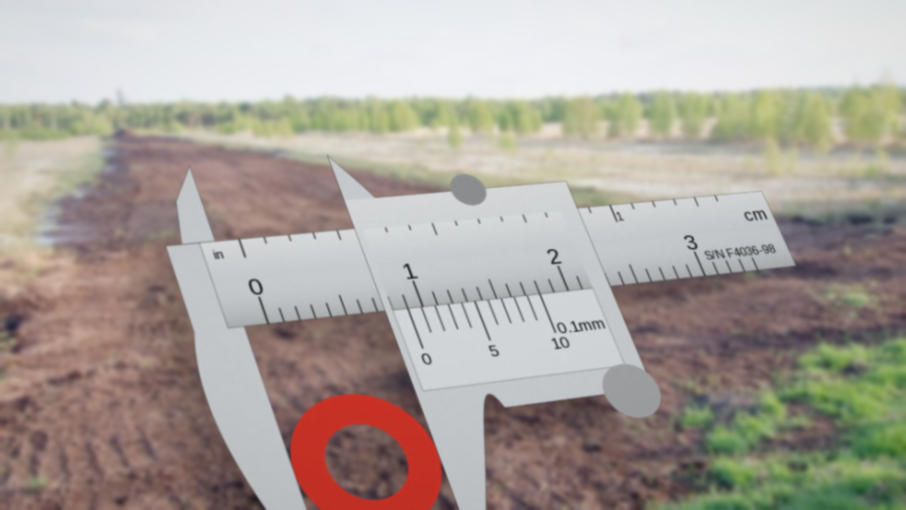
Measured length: 9.0 mm
